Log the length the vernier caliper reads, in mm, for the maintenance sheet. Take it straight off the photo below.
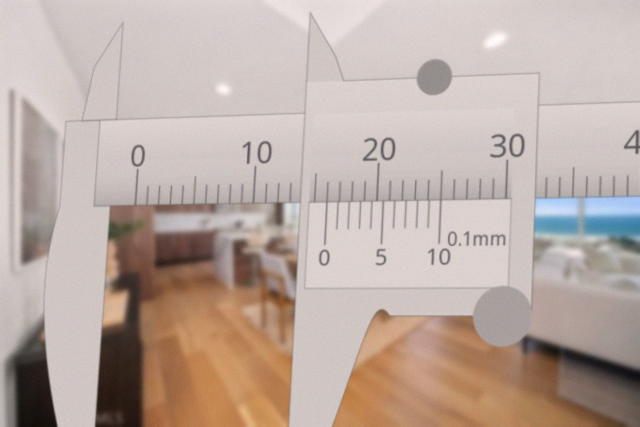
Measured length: 16.0 mm
